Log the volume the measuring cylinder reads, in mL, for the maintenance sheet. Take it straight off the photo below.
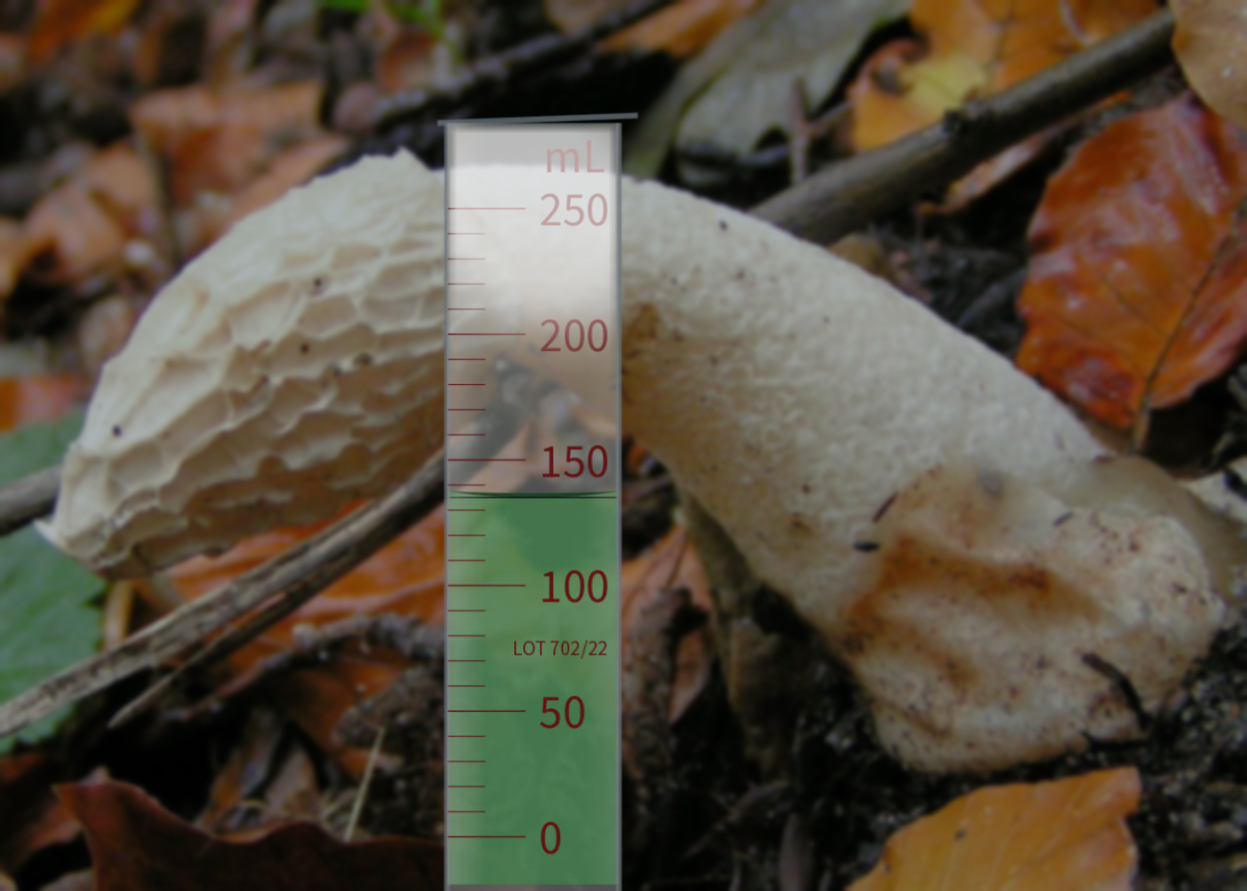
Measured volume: 135 mL
